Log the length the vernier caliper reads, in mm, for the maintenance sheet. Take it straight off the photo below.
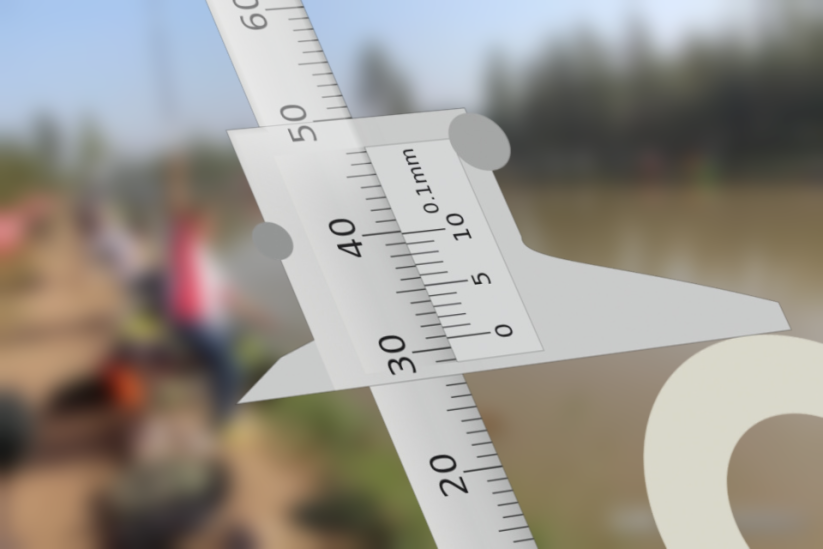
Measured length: 30.8 mm
